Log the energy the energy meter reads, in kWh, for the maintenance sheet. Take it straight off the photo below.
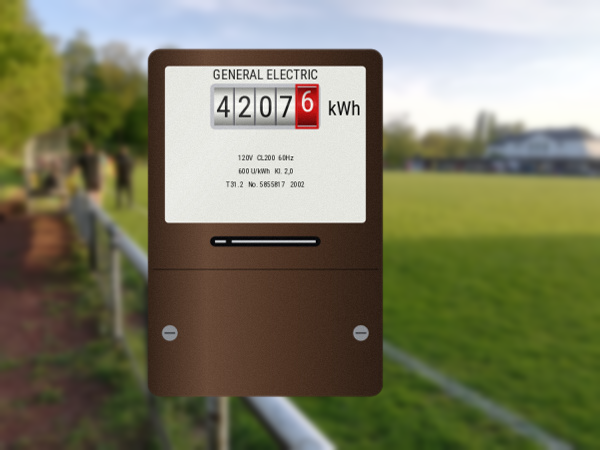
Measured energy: 4207.6 kWh
